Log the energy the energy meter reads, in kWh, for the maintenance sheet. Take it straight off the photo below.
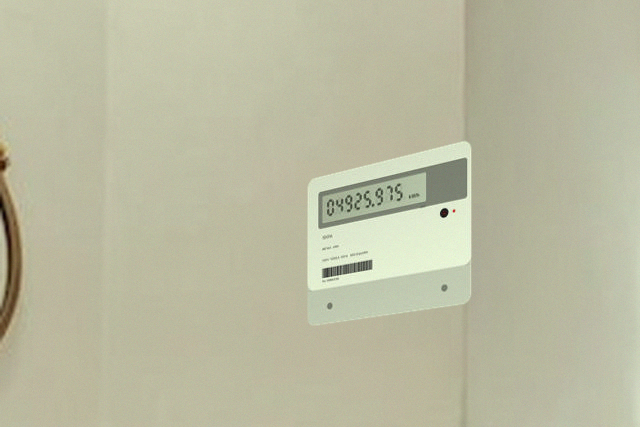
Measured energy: 4925.975 kWh
